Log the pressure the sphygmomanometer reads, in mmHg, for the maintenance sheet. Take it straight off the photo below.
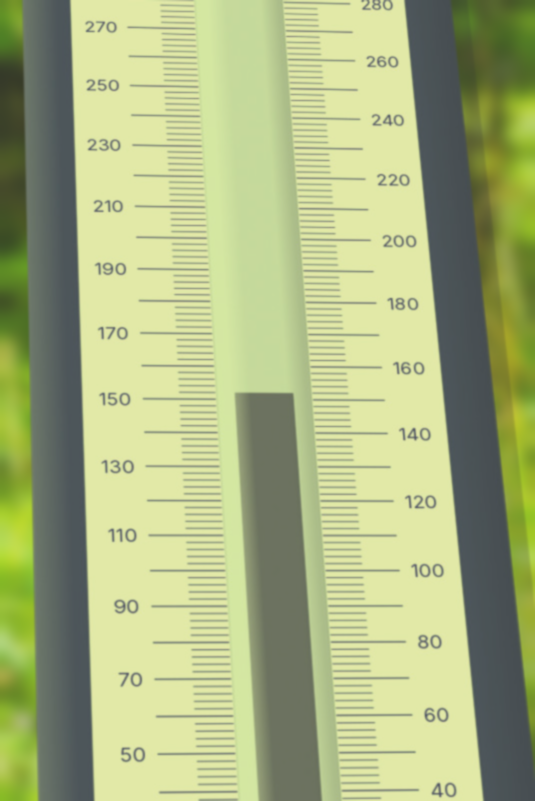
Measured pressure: 152 mmHg
